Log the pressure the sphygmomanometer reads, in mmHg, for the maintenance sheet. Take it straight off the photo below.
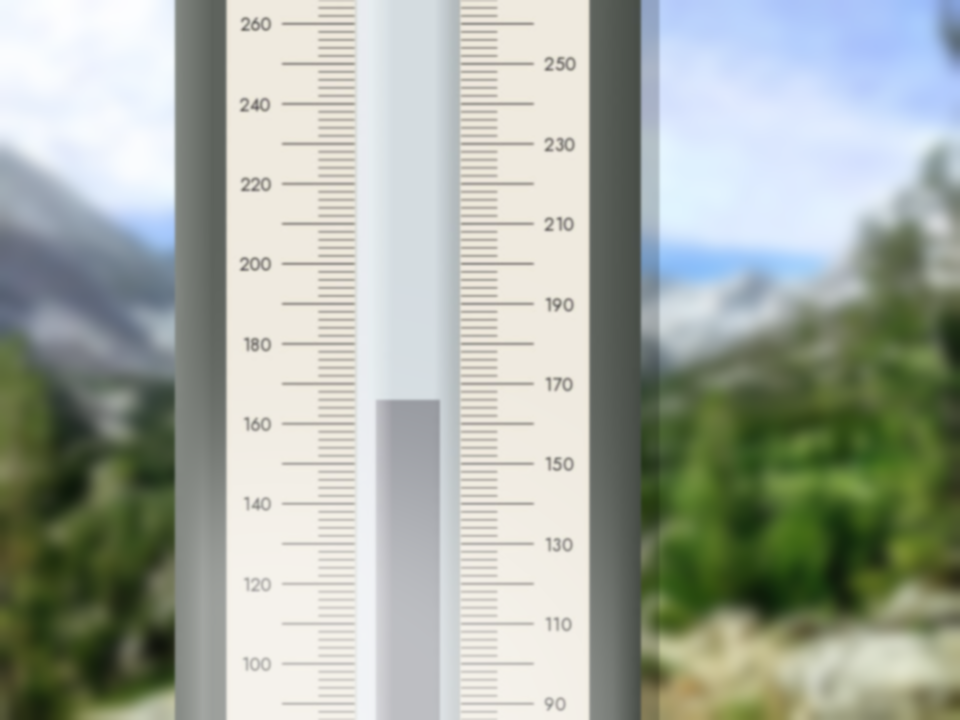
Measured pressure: 166 mmHg
